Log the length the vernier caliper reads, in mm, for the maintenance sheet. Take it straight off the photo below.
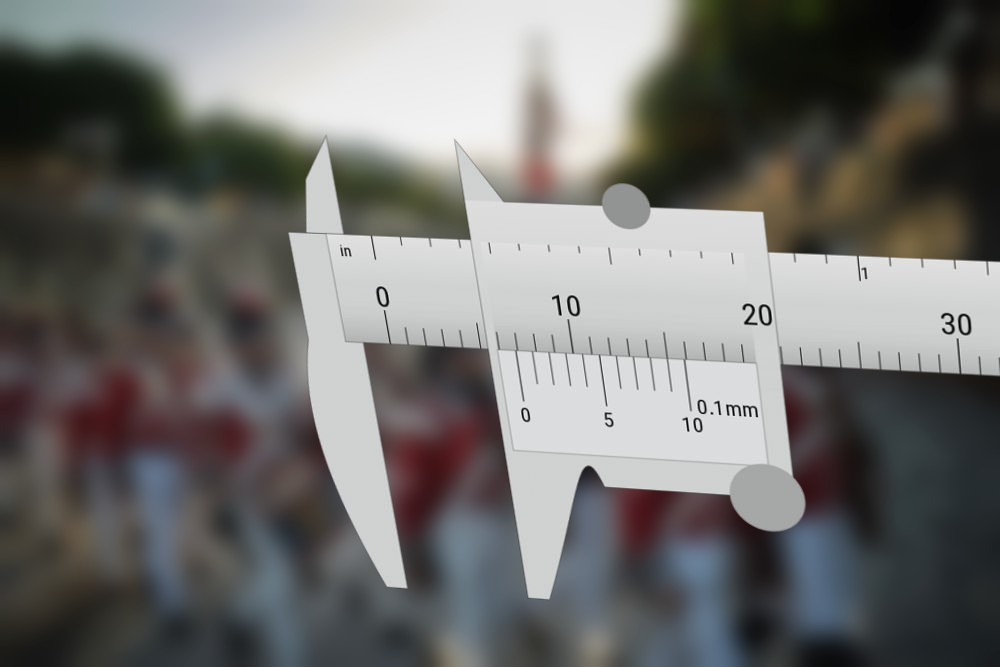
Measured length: 6.9 mm
